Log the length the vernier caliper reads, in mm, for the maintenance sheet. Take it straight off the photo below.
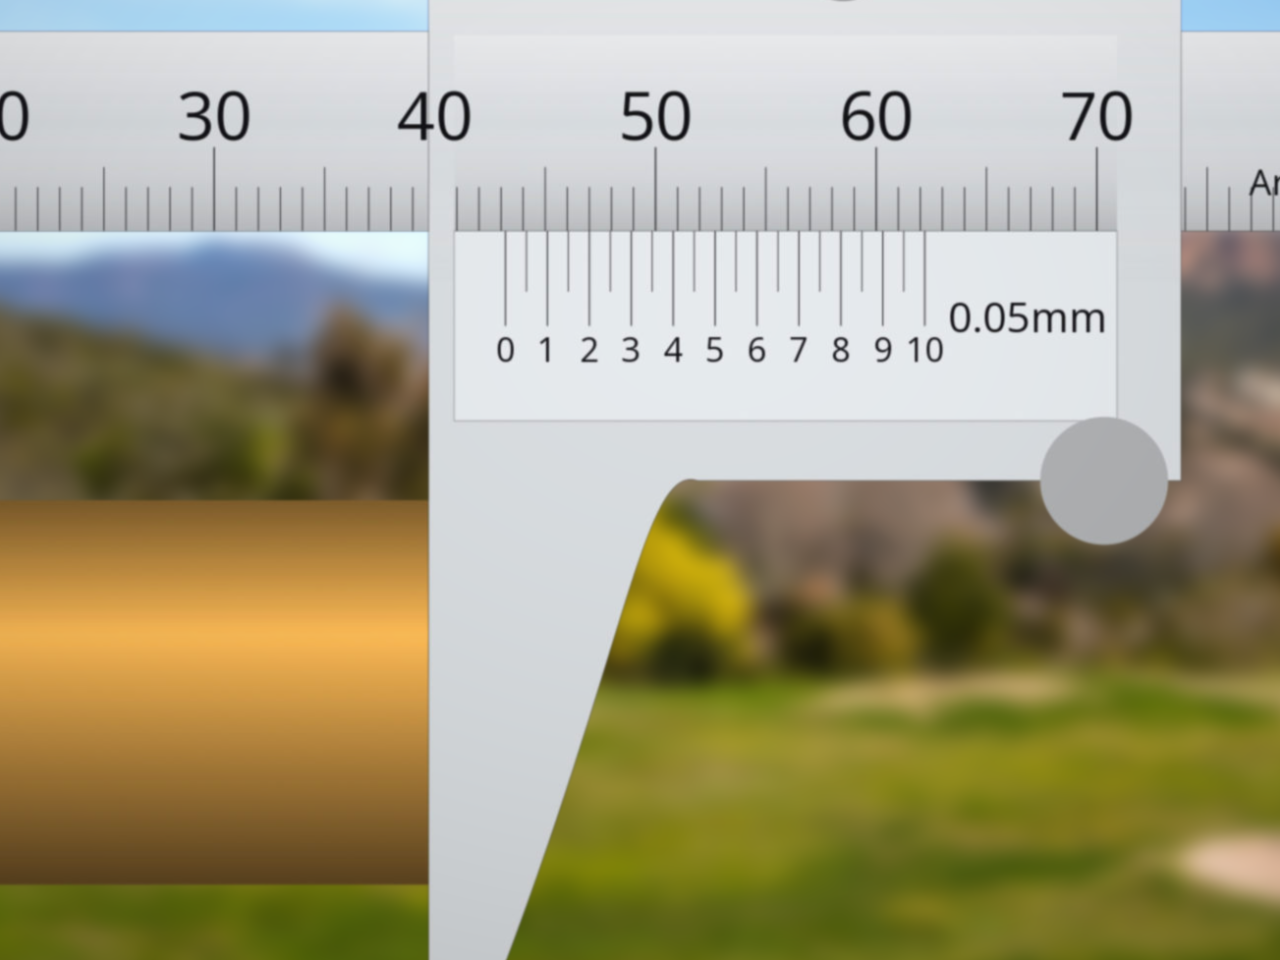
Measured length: 43.2 mm
